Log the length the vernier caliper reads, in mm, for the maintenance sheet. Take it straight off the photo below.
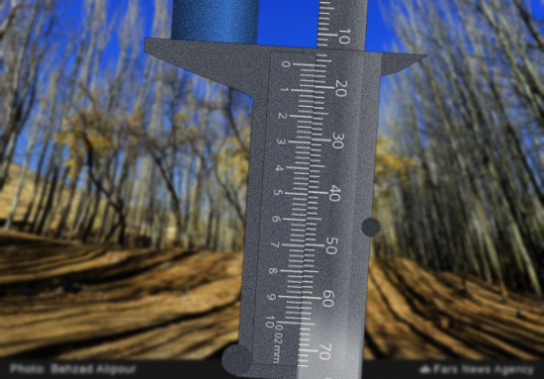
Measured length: 16.0 mm
